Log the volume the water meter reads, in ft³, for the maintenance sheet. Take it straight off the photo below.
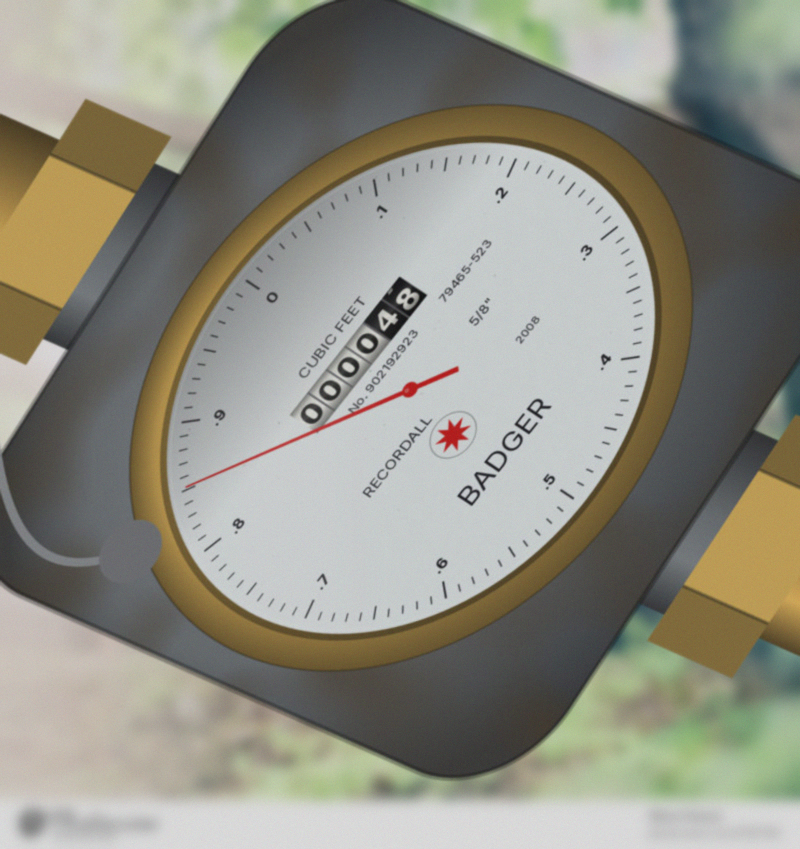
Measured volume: 47.85 ft³
